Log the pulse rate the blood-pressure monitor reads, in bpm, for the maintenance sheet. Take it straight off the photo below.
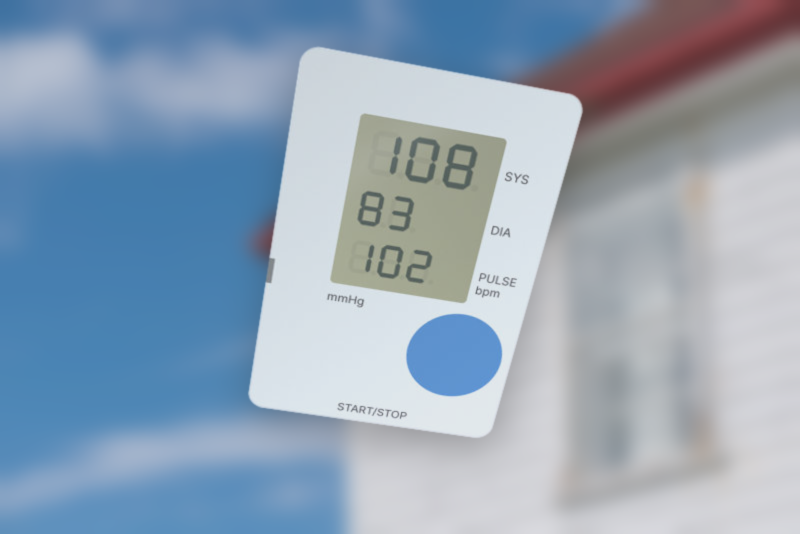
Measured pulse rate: 102 bpm
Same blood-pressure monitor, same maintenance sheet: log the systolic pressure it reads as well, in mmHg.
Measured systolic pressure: 108 mmHg
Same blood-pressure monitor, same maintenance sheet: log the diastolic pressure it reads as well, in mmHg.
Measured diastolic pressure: 83 mmHg
